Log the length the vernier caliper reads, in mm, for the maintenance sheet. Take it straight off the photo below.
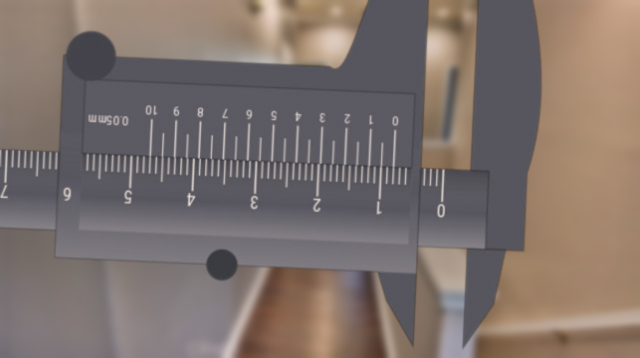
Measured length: 8.0 mm
